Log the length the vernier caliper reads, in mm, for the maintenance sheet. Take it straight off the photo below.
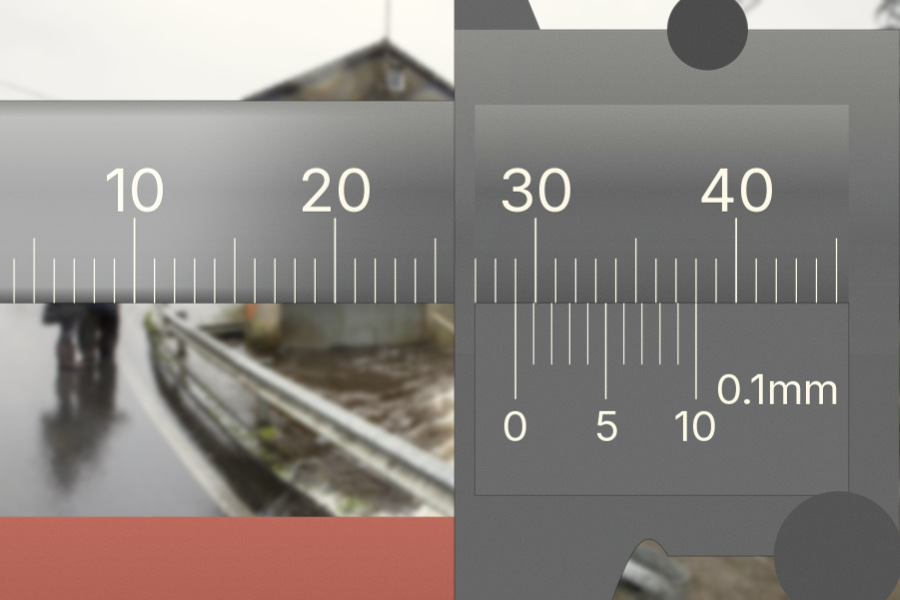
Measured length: 29.0 mm
